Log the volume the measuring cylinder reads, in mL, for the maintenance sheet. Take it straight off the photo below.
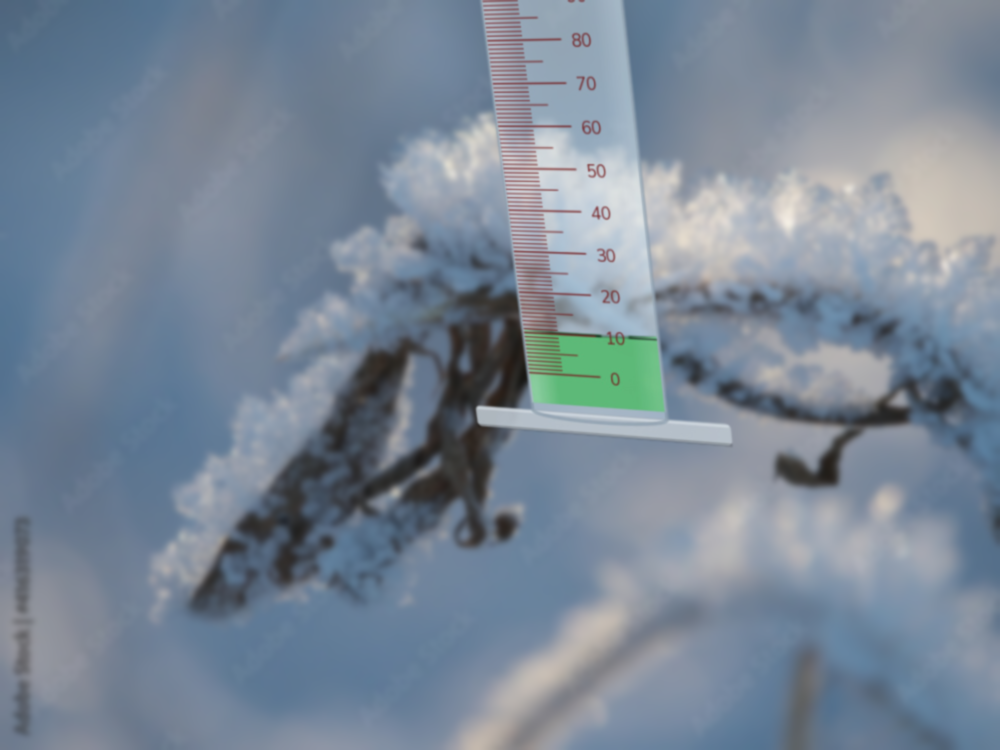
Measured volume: 10 mL
